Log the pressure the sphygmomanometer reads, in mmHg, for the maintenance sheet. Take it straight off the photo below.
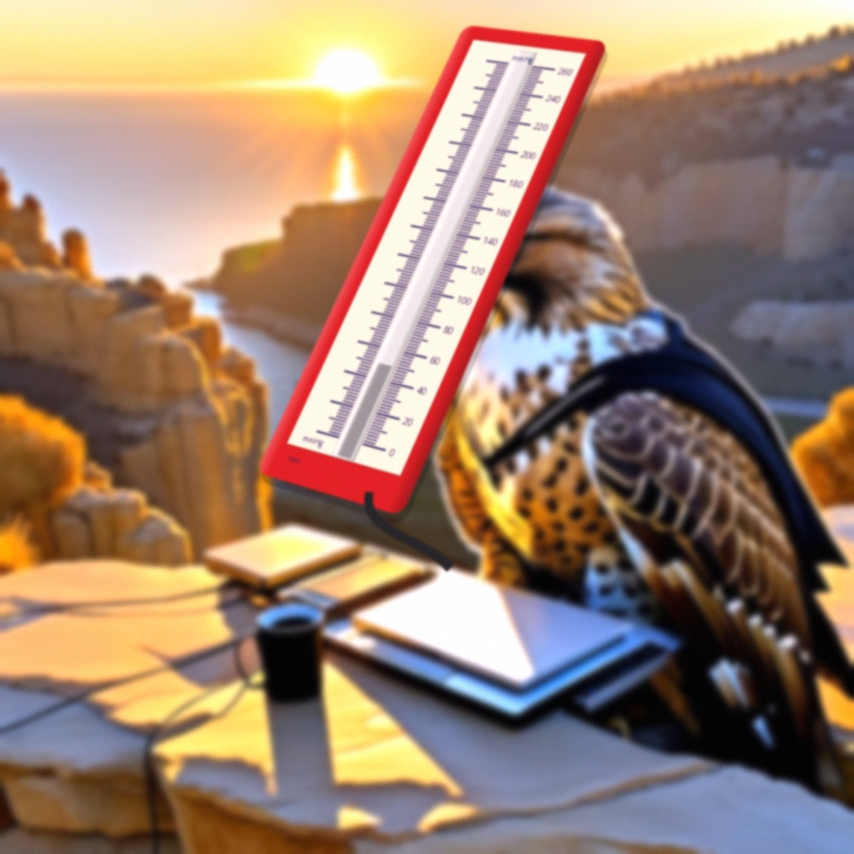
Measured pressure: 50 mmHg
